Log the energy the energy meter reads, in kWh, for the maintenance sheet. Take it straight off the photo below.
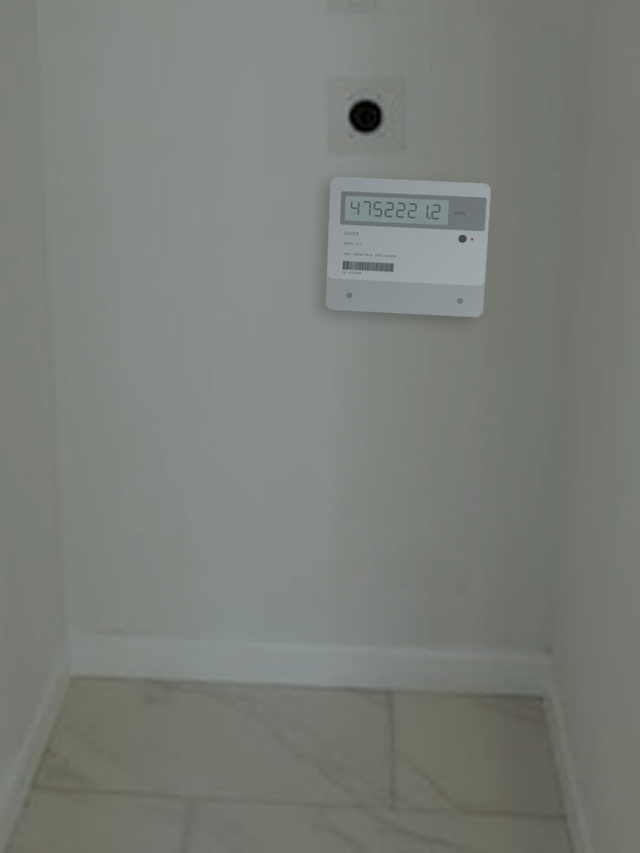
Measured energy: 4752221.2 kWh
